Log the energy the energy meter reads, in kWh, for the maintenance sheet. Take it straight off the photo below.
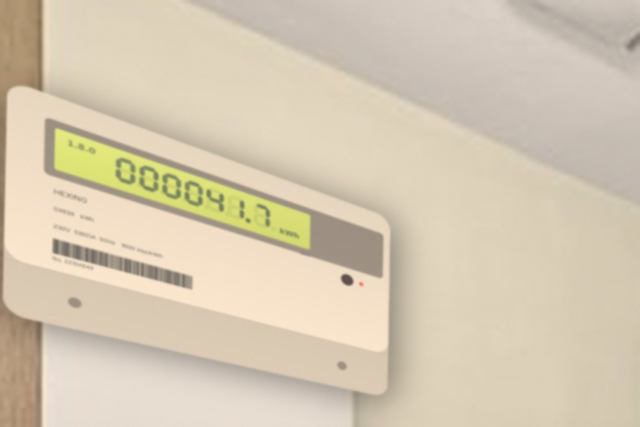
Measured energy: 41.7 kWh
